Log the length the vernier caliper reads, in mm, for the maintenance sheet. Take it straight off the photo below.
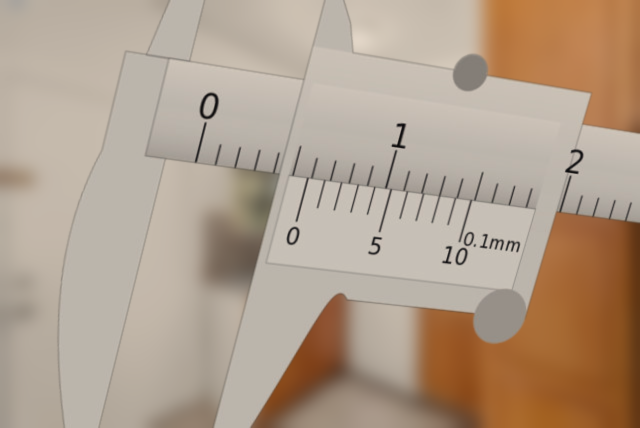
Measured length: 5.8 mm
